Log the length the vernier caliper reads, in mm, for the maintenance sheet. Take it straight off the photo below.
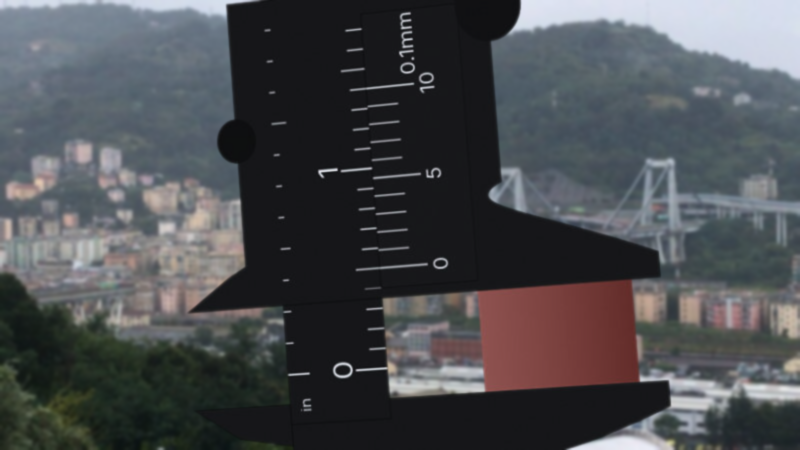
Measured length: 5.0 mm
